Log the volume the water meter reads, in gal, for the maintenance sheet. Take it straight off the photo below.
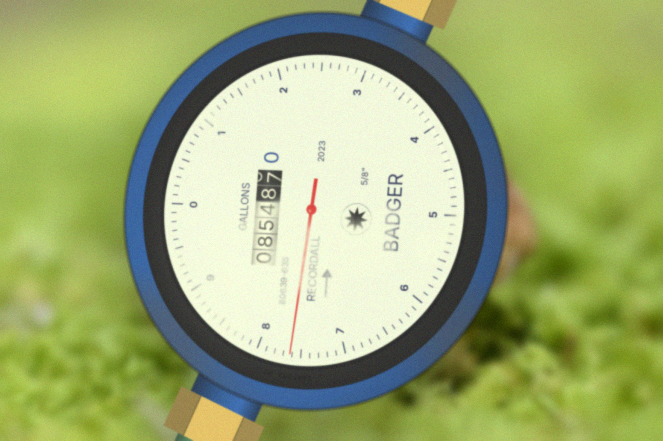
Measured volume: 854867.6 gal
